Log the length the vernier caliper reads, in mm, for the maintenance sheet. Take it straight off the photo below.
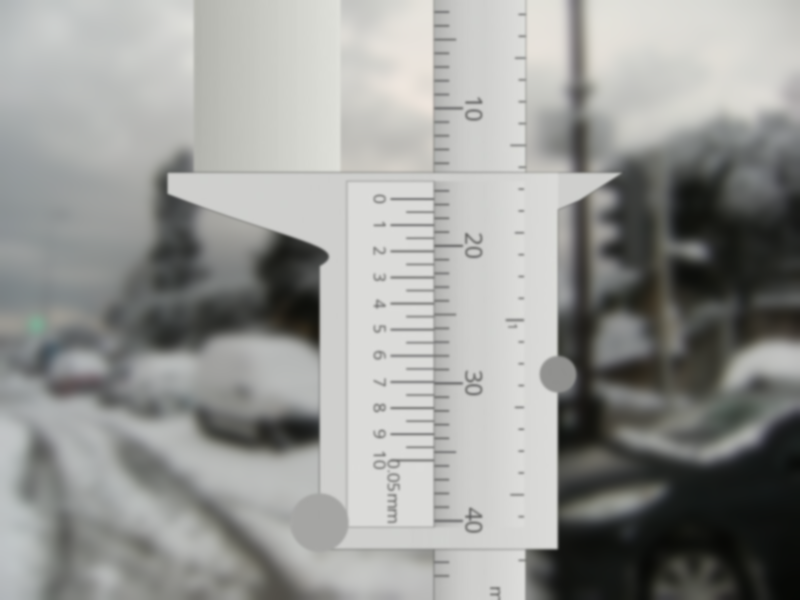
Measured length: 16.6 mm
